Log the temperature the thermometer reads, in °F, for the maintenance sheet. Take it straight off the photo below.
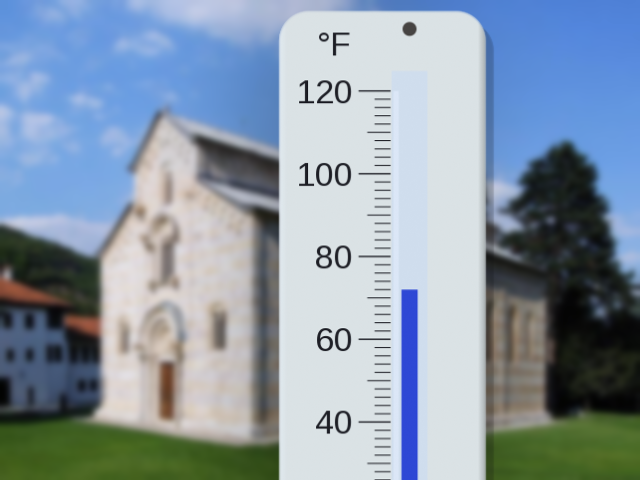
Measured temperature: 72 °F
